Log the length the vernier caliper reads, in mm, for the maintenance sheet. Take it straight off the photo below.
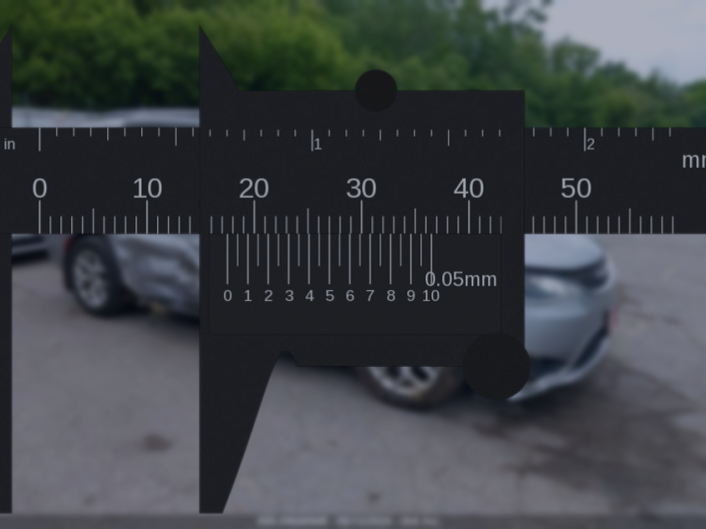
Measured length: 17.5 mm
